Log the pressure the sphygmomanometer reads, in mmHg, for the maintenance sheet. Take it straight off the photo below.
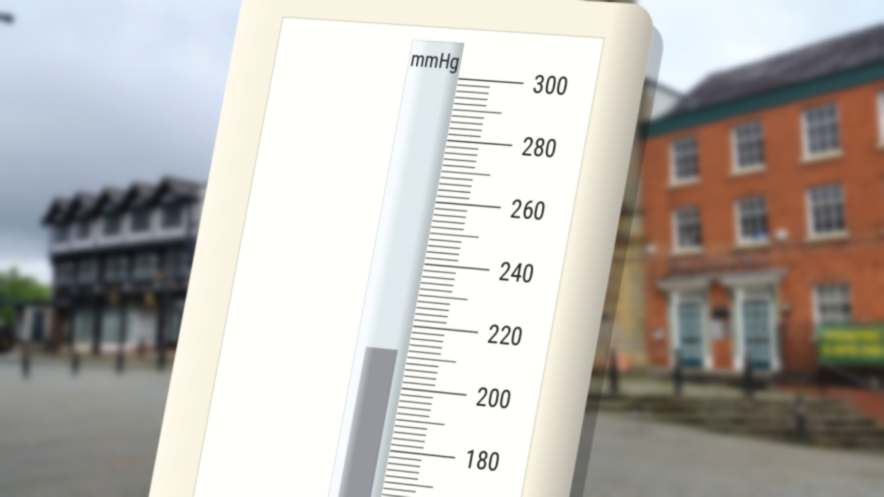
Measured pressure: 212 mmHg
